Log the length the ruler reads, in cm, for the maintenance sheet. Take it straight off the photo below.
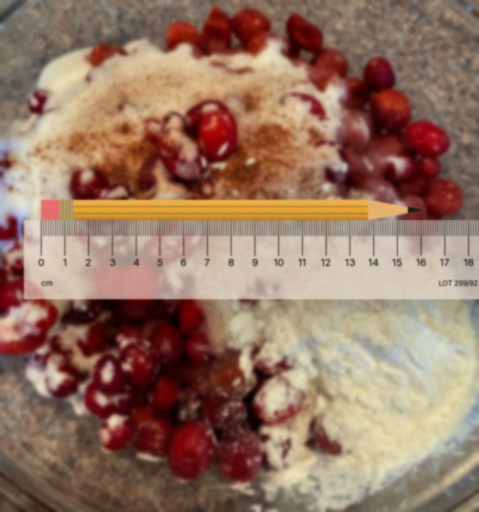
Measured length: 16 cm
